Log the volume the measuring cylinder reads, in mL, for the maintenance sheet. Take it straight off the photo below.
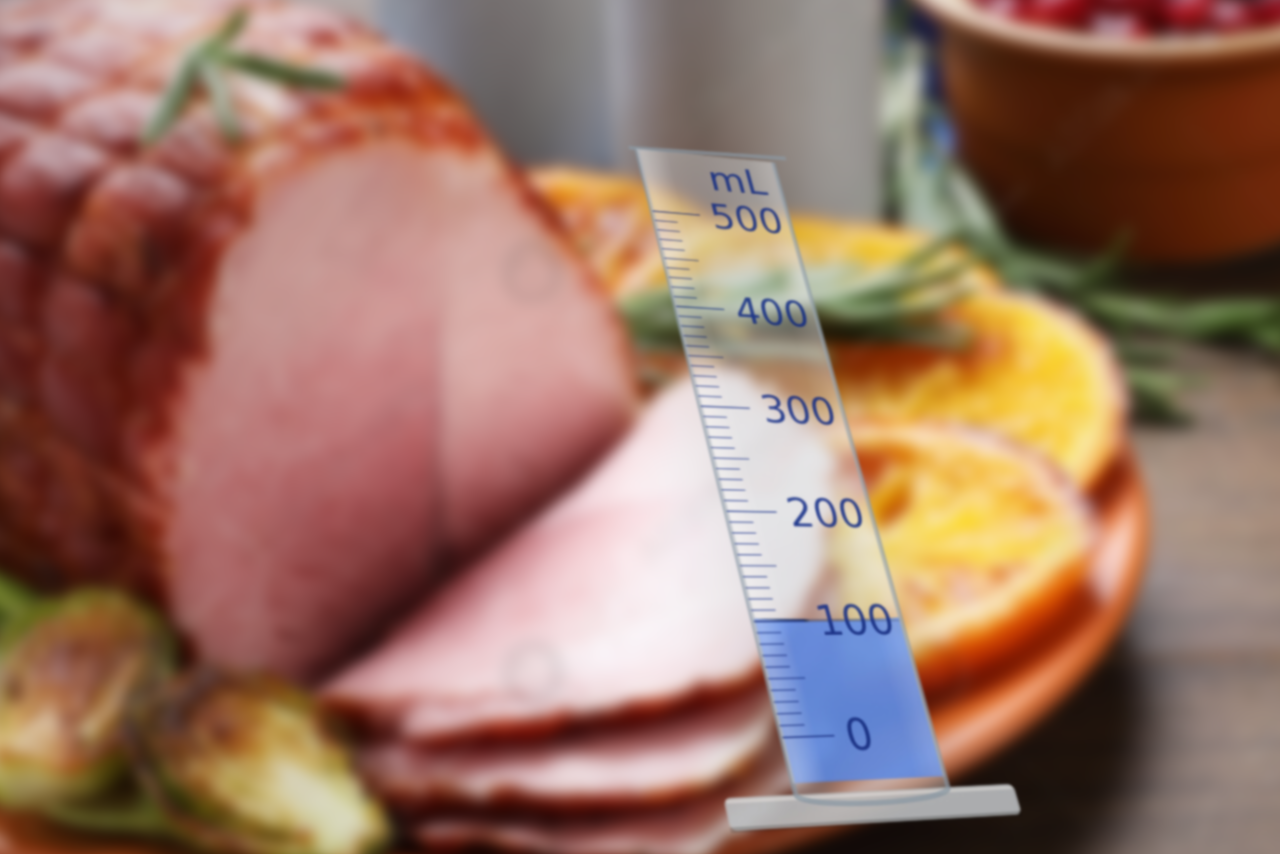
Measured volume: 100 mL
